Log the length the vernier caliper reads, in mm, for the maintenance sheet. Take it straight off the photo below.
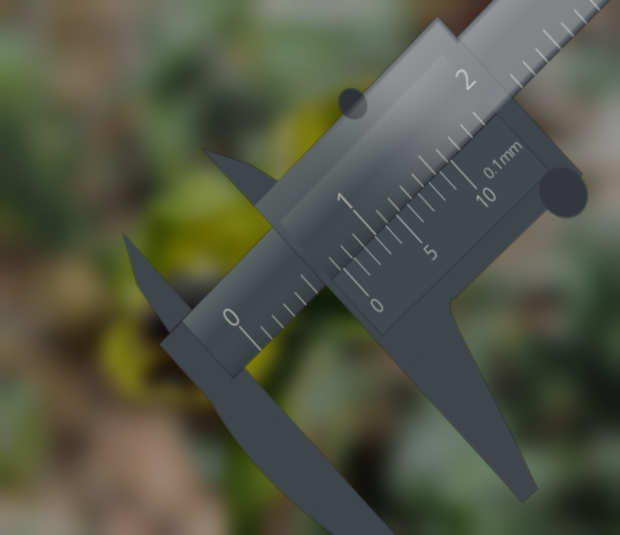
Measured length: 7.2 mm
